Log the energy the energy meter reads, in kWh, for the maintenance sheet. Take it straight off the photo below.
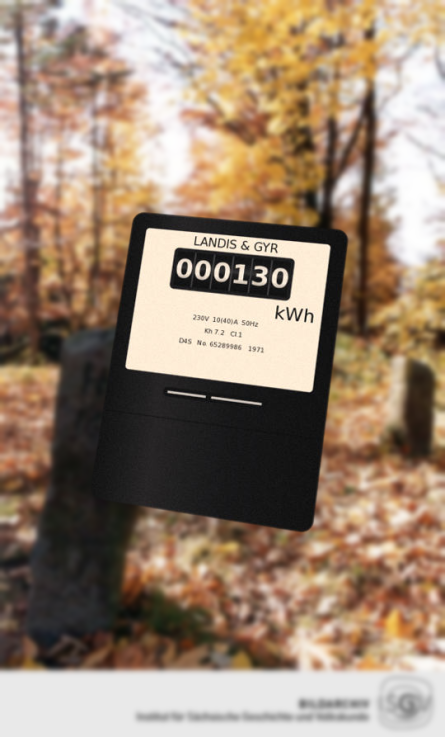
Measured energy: 130 kWh
